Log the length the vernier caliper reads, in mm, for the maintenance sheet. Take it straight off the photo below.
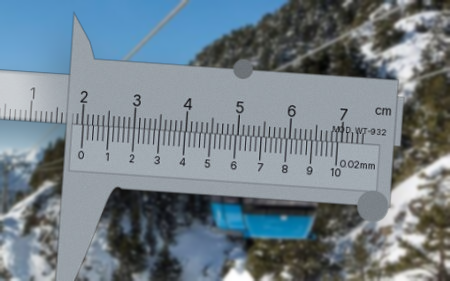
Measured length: 20.2 mm
